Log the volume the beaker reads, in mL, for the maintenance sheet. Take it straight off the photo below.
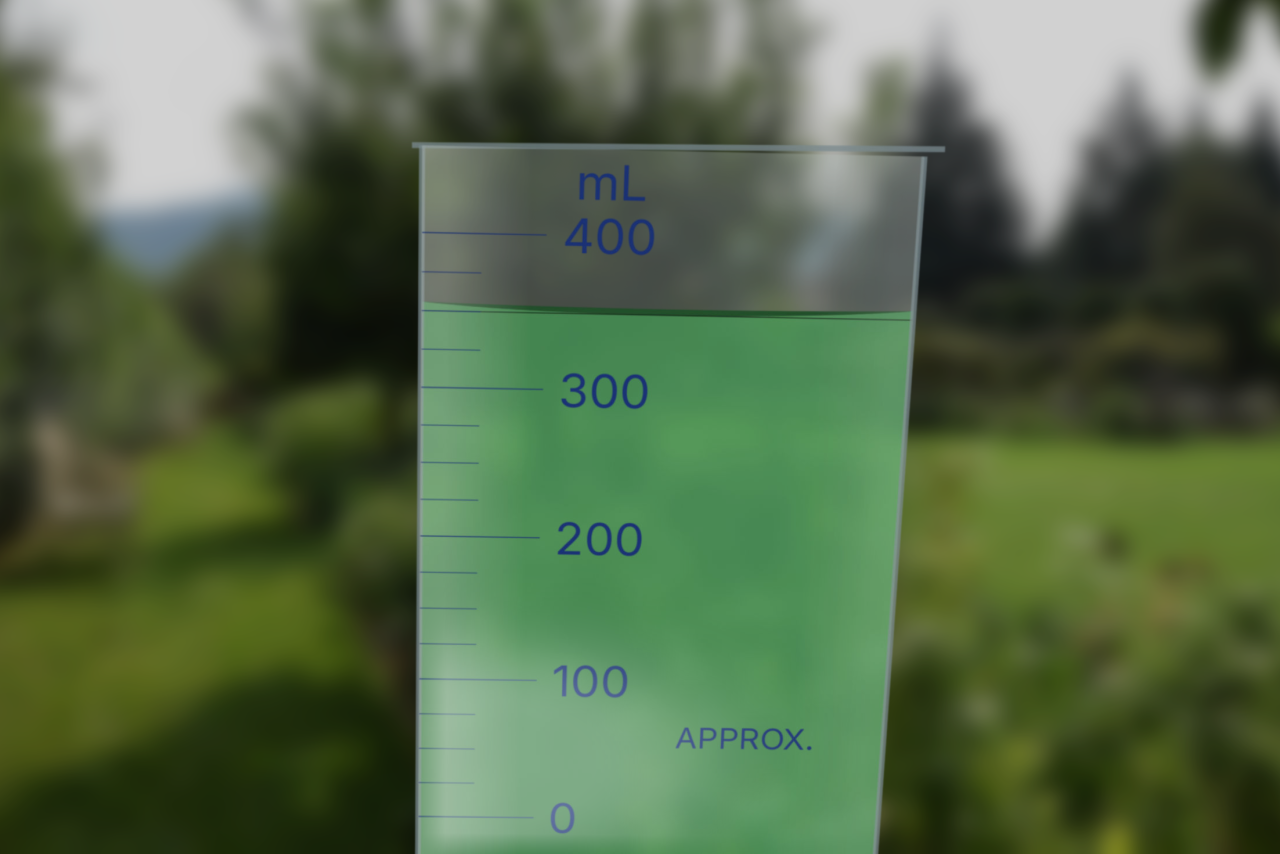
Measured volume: 350 mL
